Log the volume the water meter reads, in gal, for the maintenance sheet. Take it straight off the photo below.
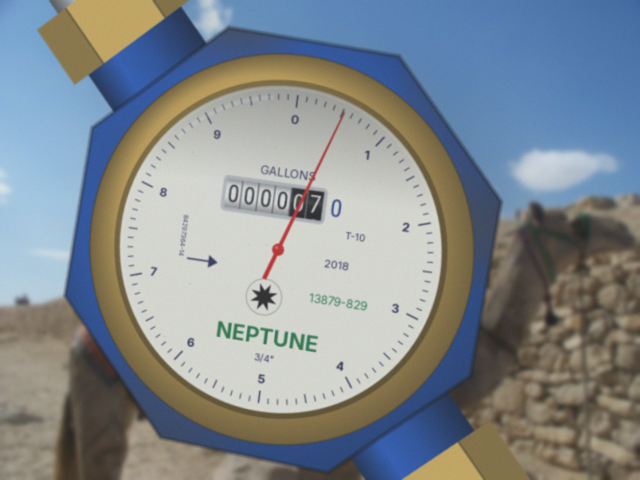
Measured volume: 70.5 gal
